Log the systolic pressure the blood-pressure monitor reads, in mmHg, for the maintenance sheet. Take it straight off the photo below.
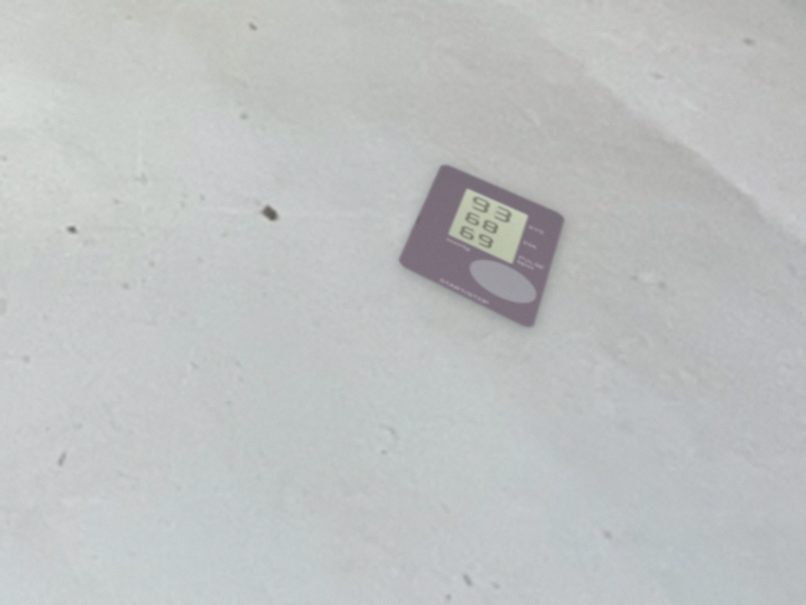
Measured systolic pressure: 93 mmHg
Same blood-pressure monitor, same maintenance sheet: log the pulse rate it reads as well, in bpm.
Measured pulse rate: 69 bpm
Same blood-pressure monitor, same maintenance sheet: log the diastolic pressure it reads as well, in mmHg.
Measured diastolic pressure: 68 mmHg
